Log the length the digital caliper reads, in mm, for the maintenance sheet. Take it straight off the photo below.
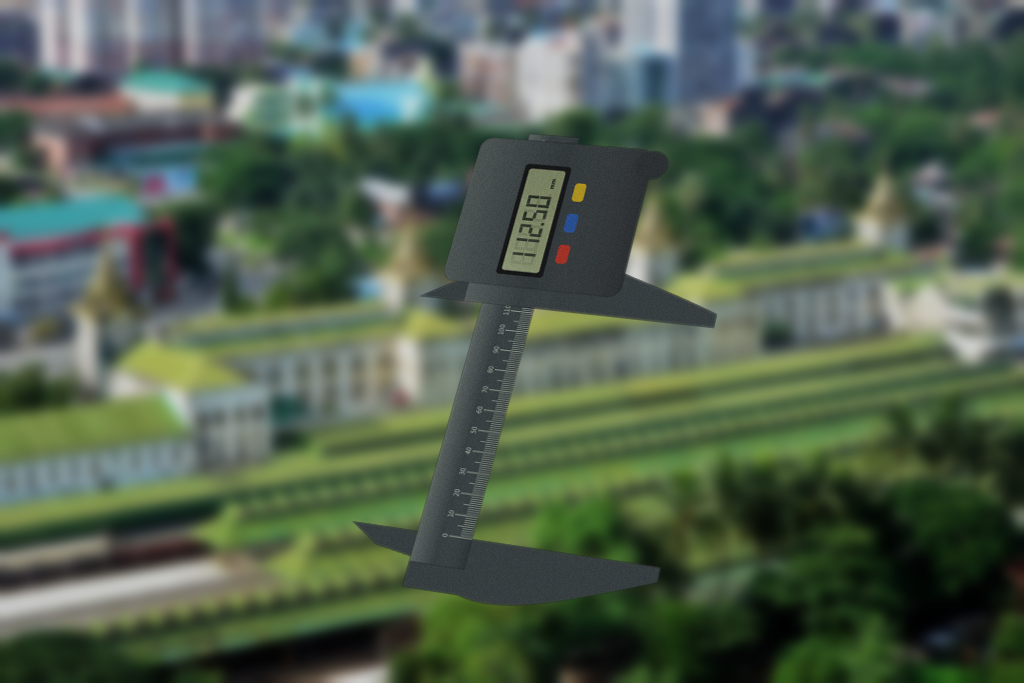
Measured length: 112.50 mm
